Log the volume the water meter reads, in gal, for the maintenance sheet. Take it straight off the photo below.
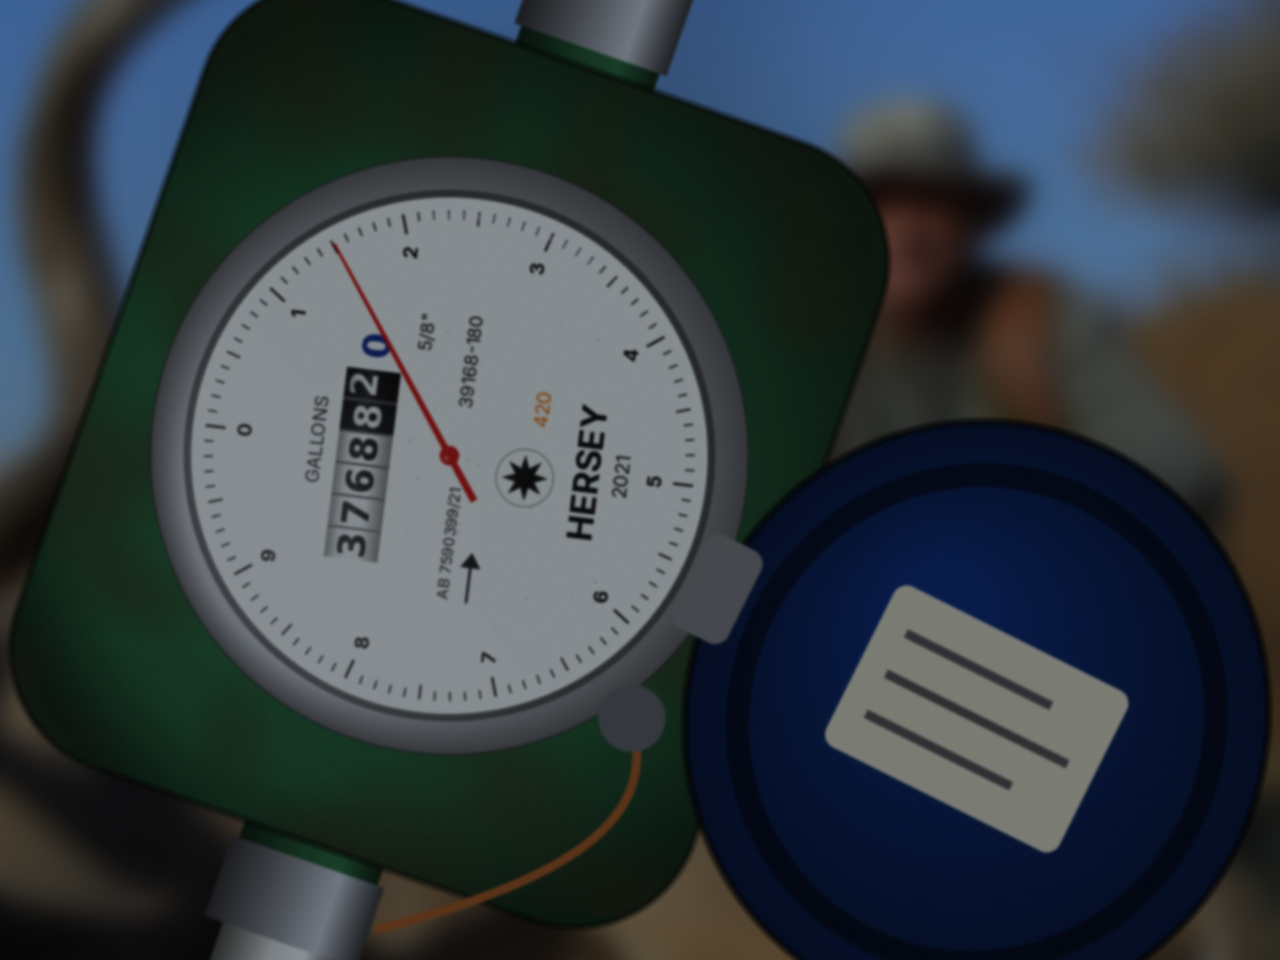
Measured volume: 3768821.5 gal
